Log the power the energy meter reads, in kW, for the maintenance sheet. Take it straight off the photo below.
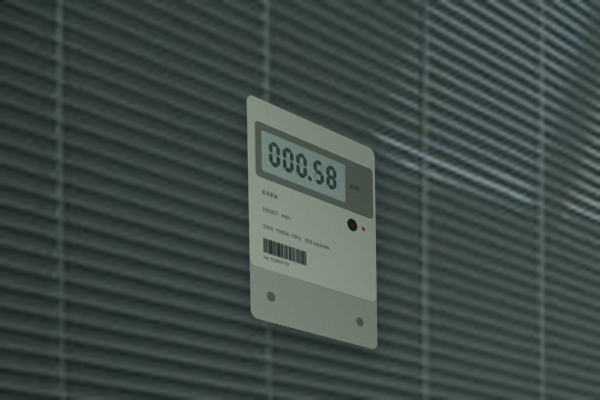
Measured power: 0.58 kW
